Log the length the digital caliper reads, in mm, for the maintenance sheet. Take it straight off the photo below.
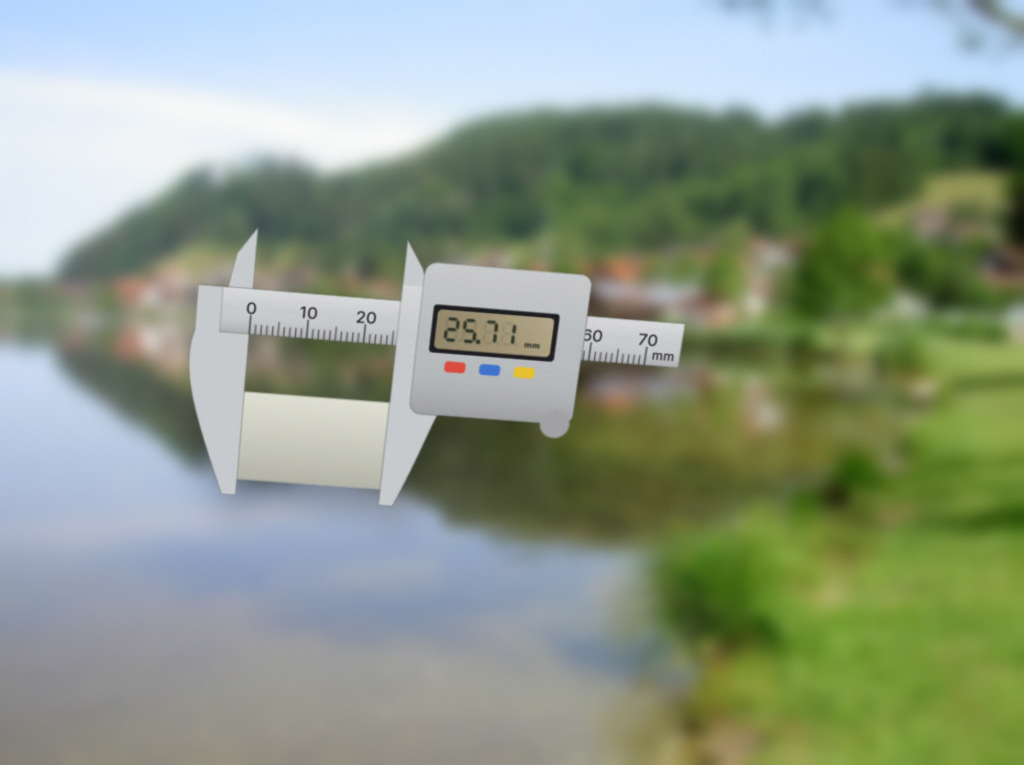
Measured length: 25.71 mm
